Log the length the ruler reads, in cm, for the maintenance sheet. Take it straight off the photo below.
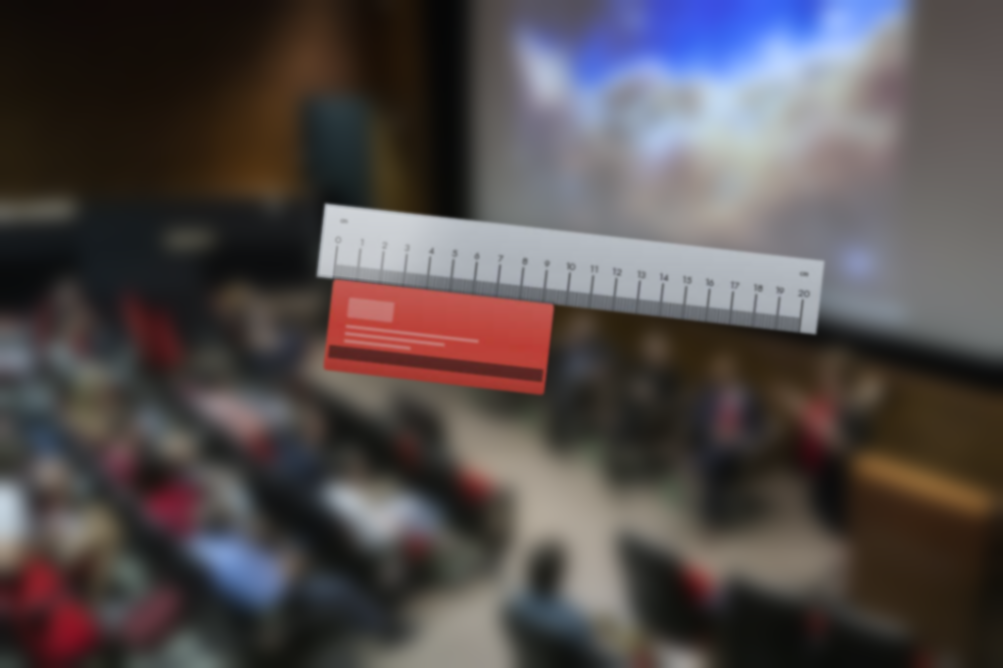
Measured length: 9.5 cm
